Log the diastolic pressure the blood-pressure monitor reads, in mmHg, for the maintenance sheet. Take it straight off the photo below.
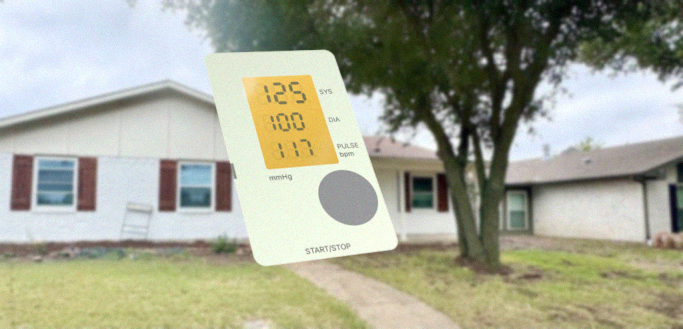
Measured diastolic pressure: 100 mmHg
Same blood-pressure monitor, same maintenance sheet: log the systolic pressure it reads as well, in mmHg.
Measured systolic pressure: 125 mmHg
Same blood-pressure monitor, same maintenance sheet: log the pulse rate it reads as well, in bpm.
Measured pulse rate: 117 bpm
